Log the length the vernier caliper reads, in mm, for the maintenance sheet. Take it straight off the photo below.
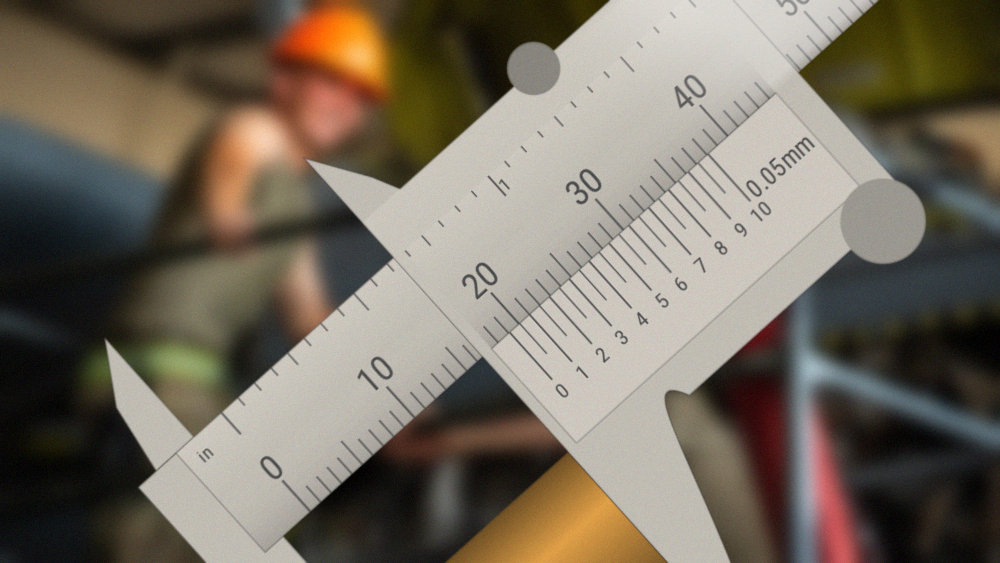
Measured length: 19.1 mm
